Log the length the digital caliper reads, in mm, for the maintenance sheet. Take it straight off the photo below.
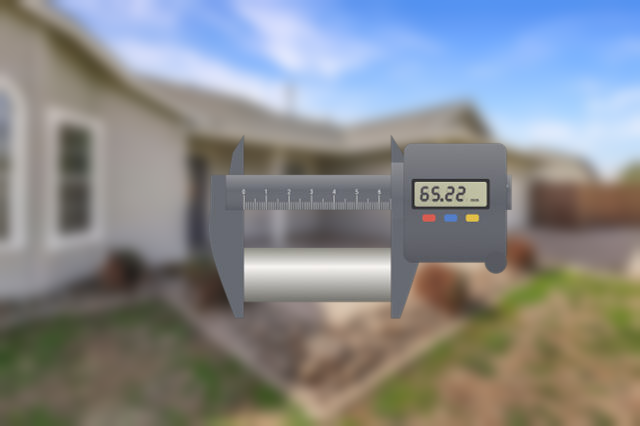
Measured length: 65.22 mm
